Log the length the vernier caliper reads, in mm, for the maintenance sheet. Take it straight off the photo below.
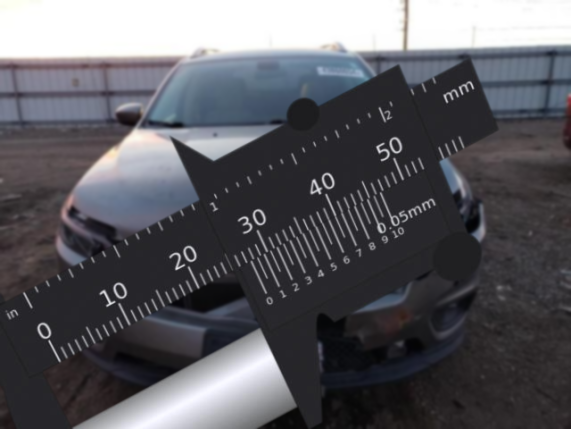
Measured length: 27.6 mm
